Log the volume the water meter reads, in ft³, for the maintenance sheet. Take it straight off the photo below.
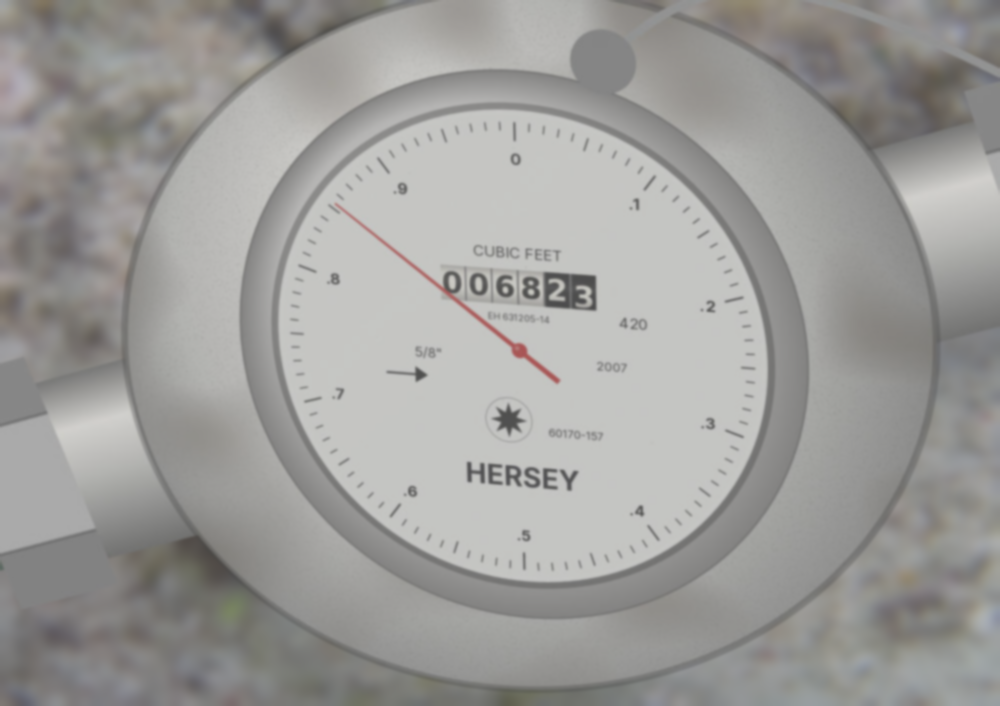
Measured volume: 6822.85 ft³
